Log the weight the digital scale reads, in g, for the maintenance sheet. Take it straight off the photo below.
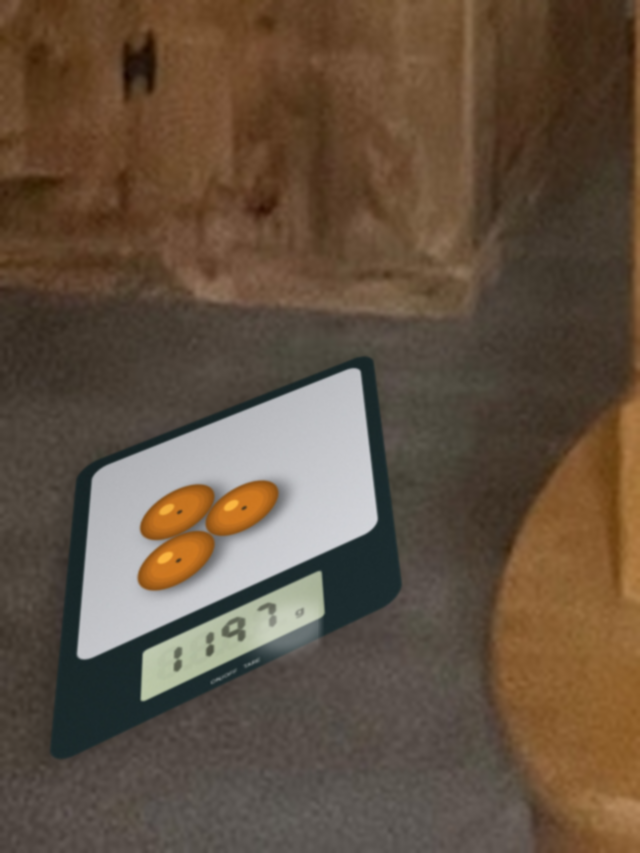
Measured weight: 1197 g
